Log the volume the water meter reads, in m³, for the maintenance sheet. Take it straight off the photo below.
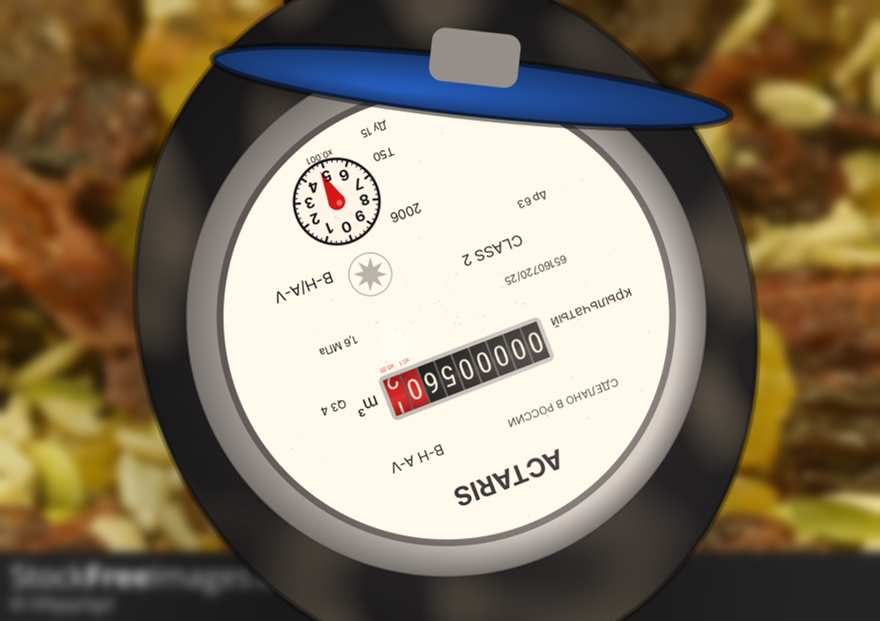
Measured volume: 56.014 m³
